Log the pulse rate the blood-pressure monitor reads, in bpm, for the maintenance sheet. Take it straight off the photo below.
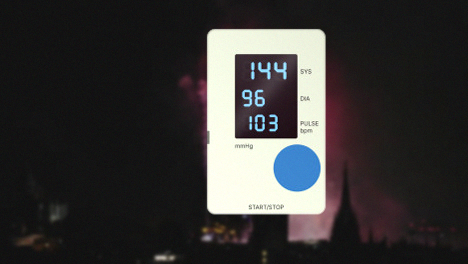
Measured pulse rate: 103 bpm
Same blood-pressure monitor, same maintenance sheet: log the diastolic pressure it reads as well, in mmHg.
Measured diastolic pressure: 96 mmHg
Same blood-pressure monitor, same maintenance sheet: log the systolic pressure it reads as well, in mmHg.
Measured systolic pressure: 144 mmHg
